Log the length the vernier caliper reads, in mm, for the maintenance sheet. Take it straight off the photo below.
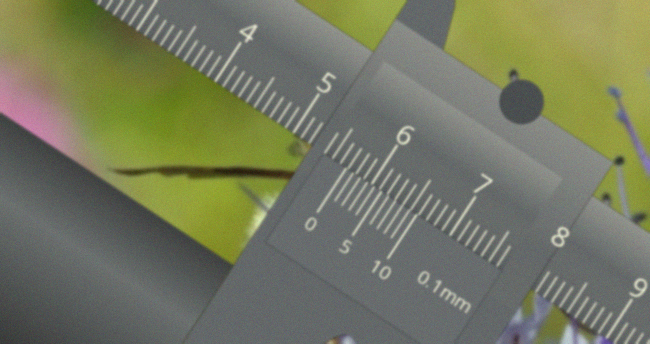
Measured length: 56.8 mm
